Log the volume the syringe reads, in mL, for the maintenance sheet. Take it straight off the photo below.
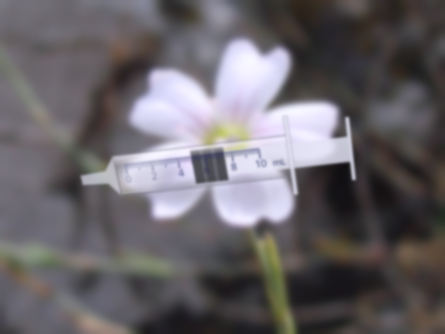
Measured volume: 5 mL
